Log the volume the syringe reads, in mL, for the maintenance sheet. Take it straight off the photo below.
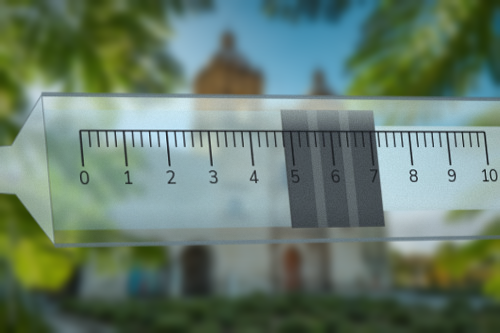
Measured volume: 4.8 mL
